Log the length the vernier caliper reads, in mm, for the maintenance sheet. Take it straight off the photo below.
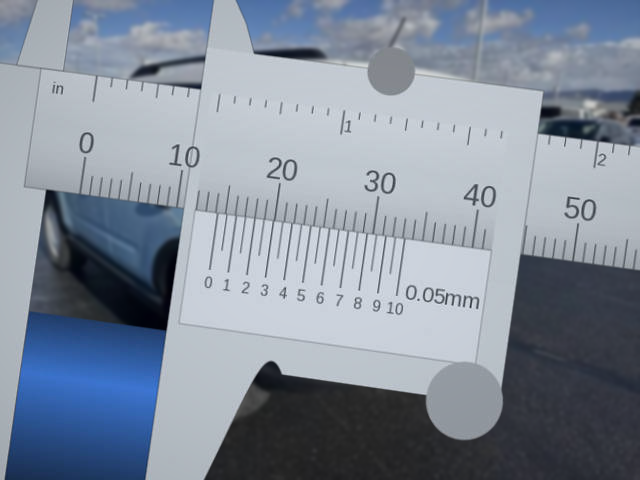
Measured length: 14.2 mm
